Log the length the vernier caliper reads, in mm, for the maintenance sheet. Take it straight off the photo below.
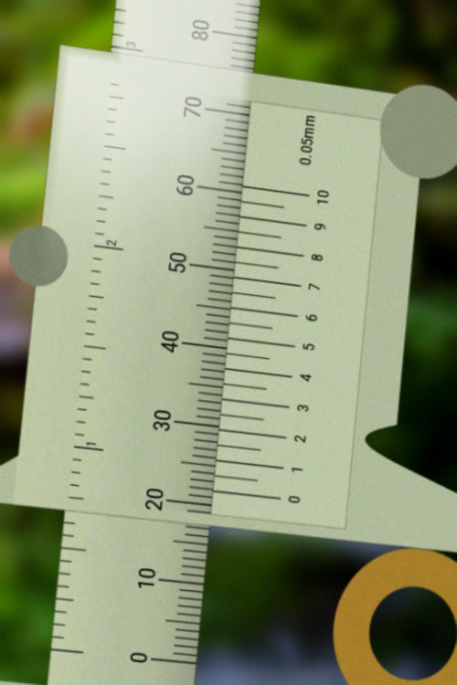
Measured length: 21.8 mm
